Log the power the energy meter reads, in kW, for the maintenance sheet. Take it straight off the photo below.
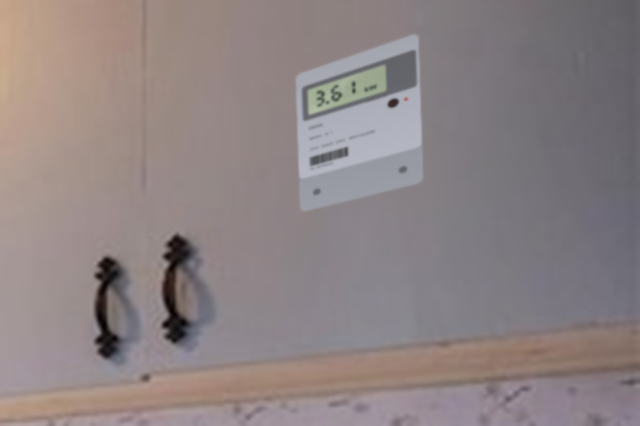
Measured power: 3.61 kW
